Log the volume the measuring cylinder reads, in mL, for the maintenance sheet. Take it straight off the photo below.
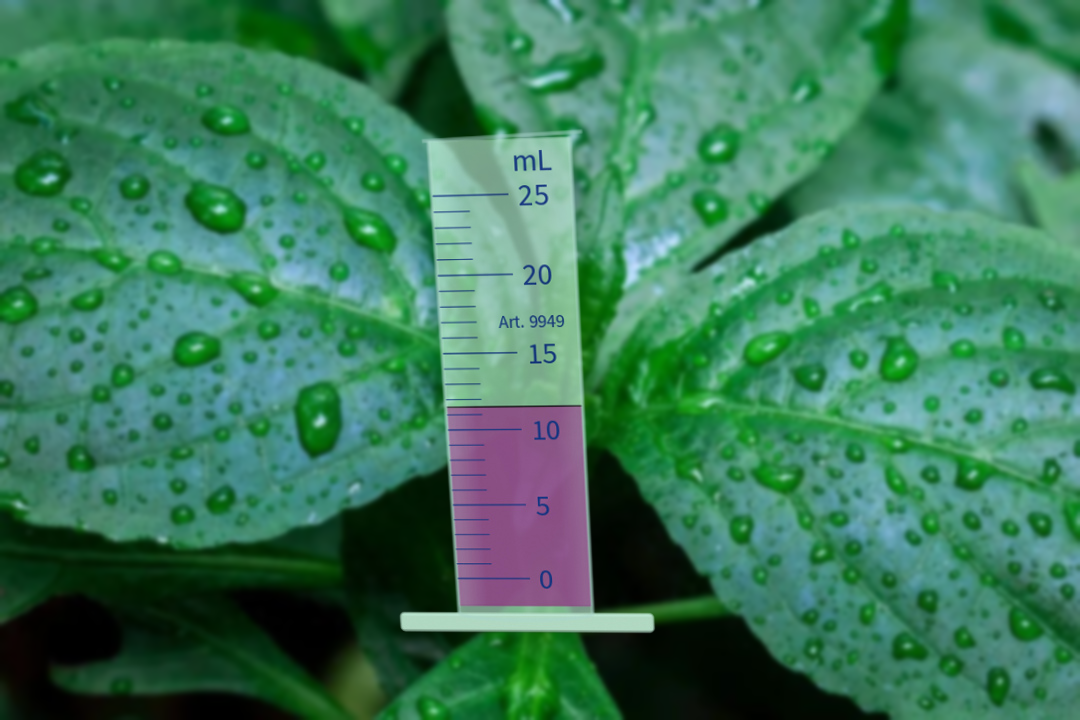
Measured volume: 11.5 mL
